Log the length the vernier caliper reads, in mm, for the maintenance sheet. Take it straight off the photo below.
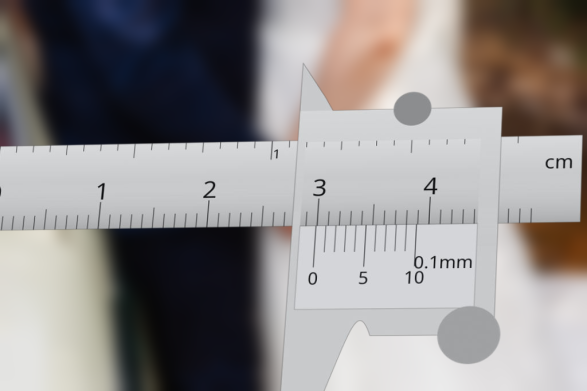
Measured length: 29.9 mm
